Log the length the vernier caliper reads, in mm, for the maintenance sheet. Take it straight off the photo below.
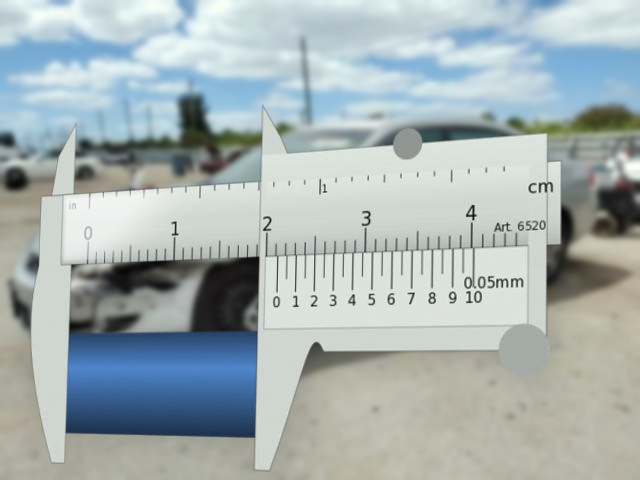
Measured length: 21.2 mm
